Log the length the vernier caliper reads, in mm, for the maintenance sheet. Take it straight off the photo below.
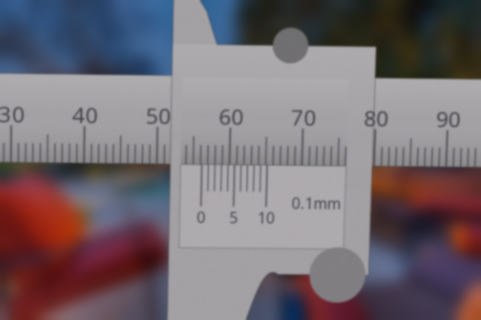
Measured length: 56.2 mm
